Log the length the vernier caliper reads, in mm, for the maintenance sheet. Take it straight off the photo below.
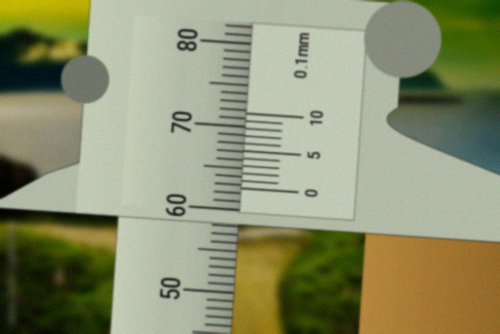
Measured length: 62.6 mm
